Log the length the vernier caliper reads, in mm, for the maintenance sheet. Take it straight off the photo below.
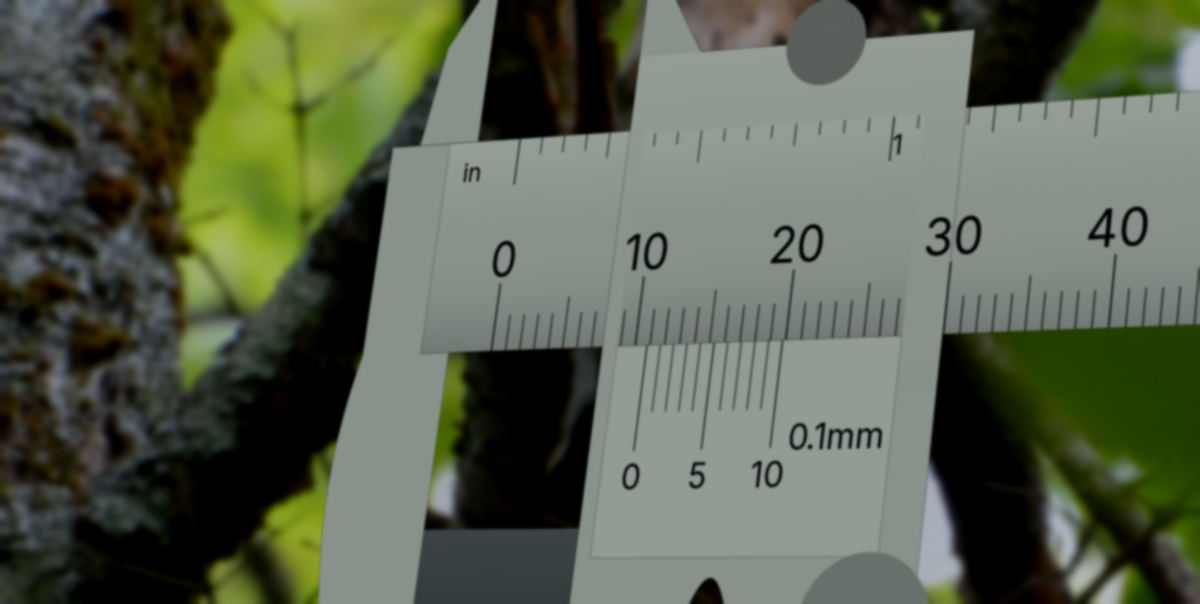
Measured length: 10.8 mm
